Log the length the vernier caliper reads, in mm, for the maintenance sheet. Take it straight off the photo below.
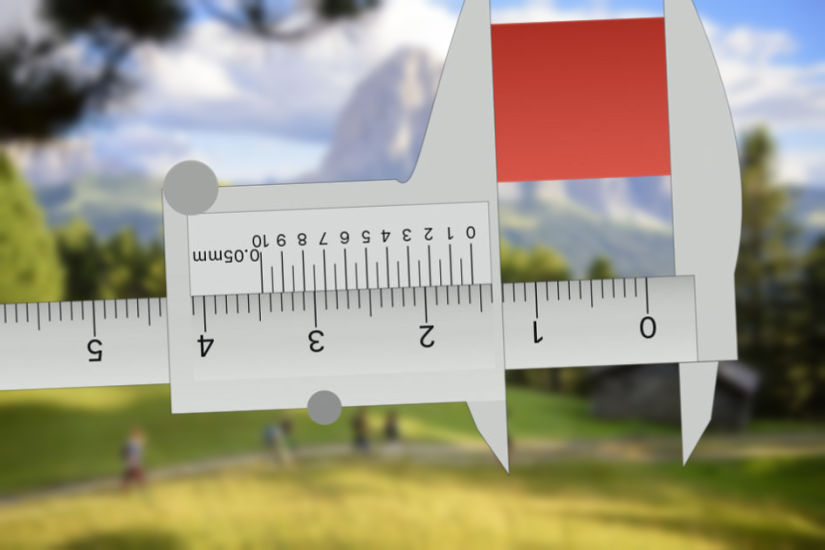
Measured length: 15.7 mm
